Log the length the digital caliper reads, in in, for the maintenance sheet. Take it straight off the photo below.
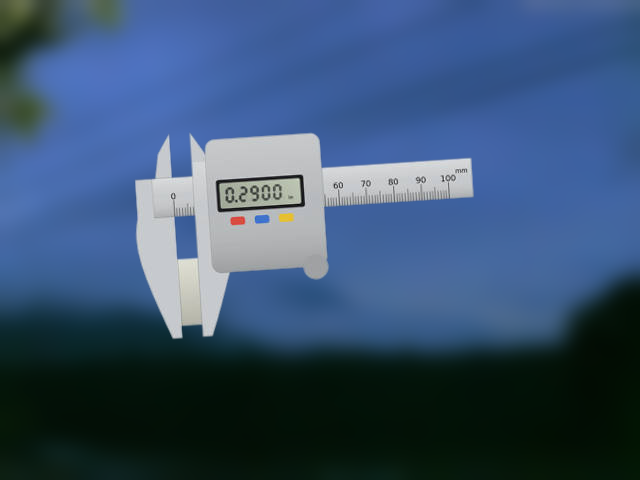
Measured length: 0.2900 in
